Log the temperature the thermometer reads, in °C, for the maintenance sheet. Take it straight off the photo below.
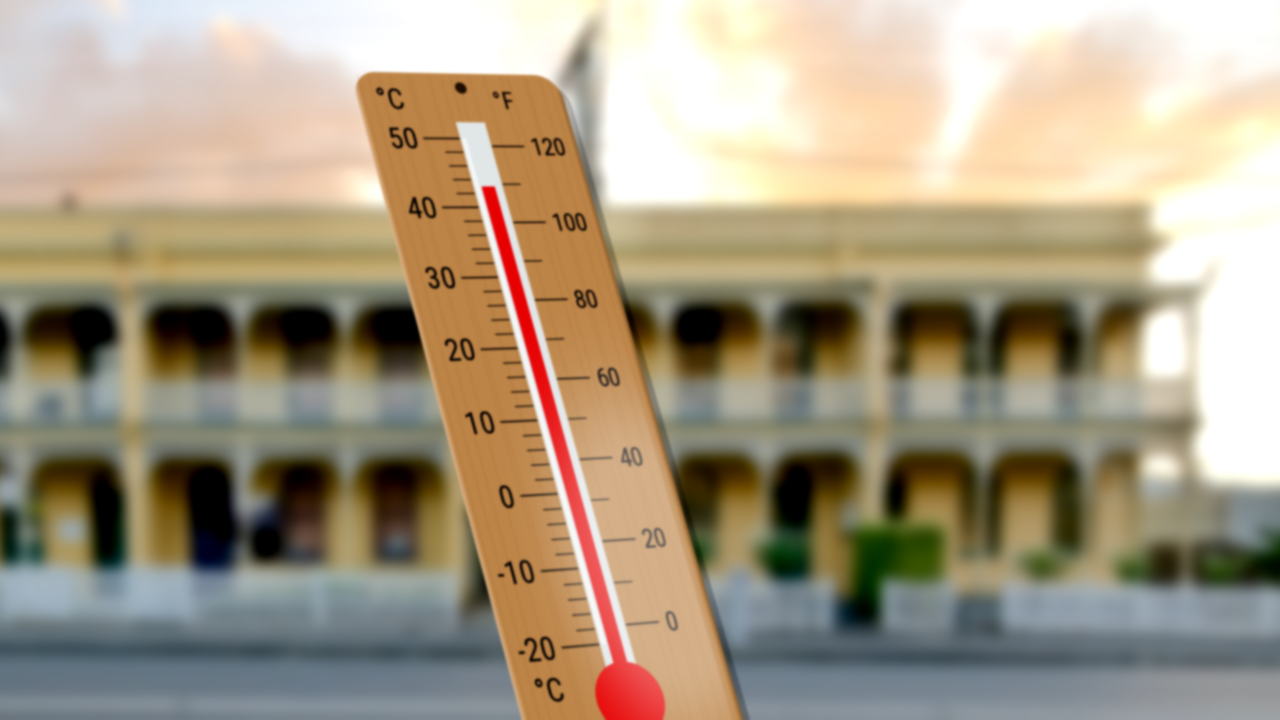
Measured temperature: 43 °C
